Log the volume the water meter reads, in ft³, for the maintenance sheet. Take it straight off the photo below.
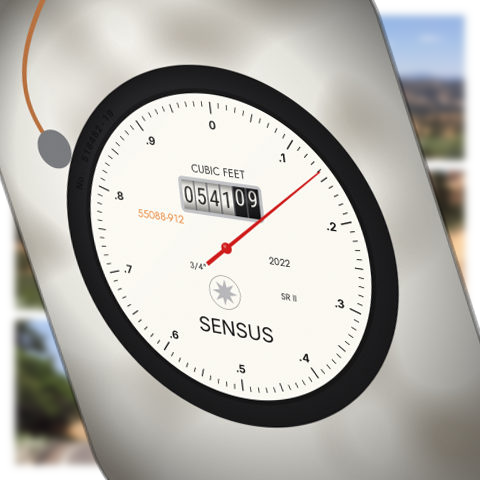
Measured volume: 54109.14 ft³
